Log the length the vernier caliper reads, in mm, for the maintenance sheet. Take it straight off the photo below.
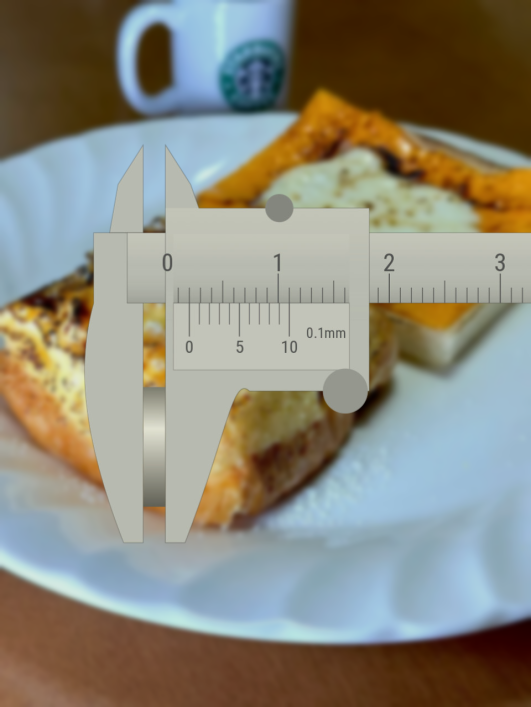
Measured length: 2.0 mm
